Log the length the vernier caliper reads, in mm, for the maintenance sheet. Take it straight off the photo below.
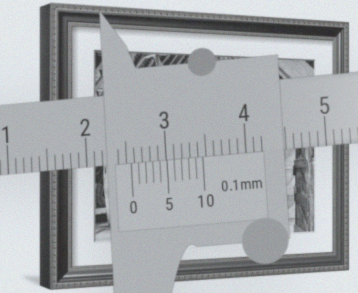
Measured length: 25.6 mm
